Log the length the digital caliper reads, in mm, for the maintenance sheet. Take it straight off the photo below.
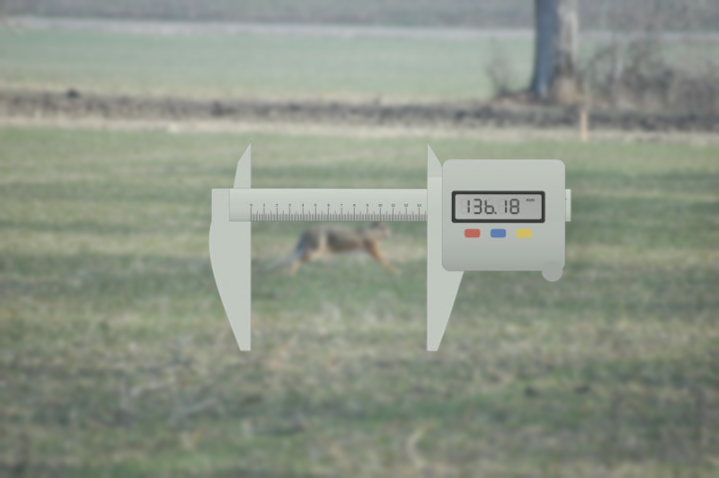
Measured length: 136.18 mm
